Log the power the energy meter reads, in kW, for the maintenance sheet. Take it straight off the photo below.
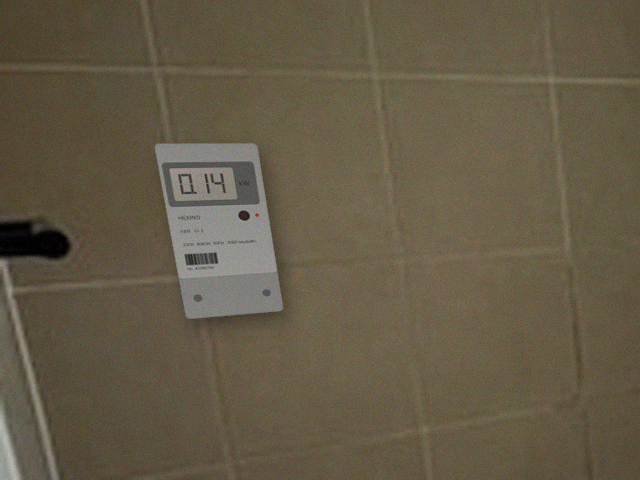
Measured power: 0.14 kW
